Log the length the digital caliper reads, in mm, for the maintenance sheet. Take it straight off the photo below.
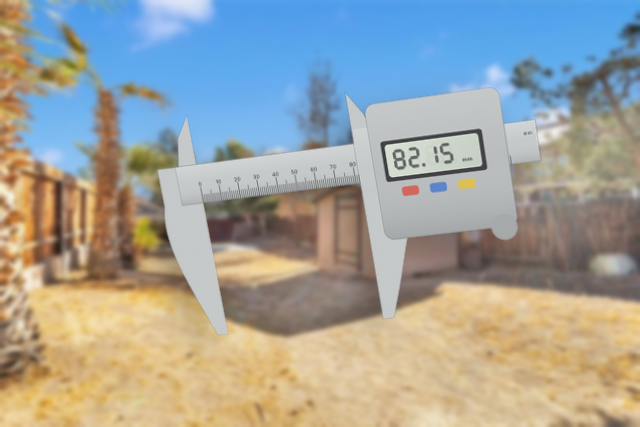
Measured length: 82.15 mm
